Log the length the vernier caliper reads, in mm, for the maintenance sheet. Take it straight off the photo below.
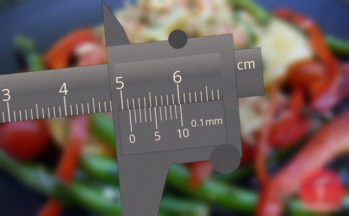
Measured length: 51.2 mm
